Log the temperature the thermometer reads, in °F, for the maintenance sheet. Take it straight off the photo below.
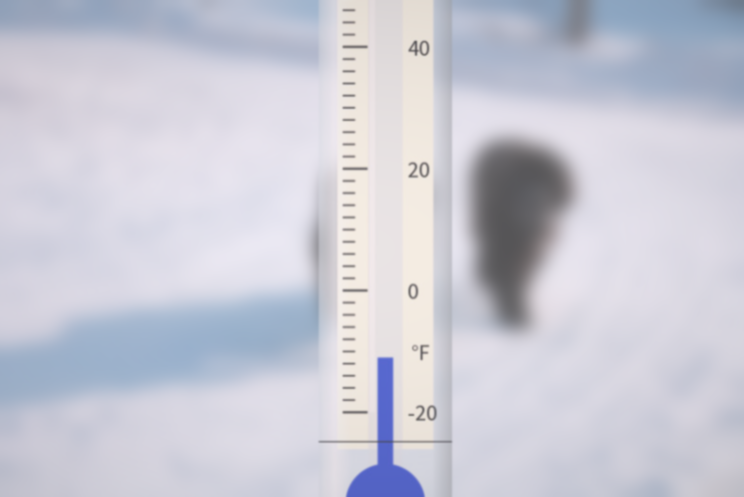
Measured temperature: -11 °F
